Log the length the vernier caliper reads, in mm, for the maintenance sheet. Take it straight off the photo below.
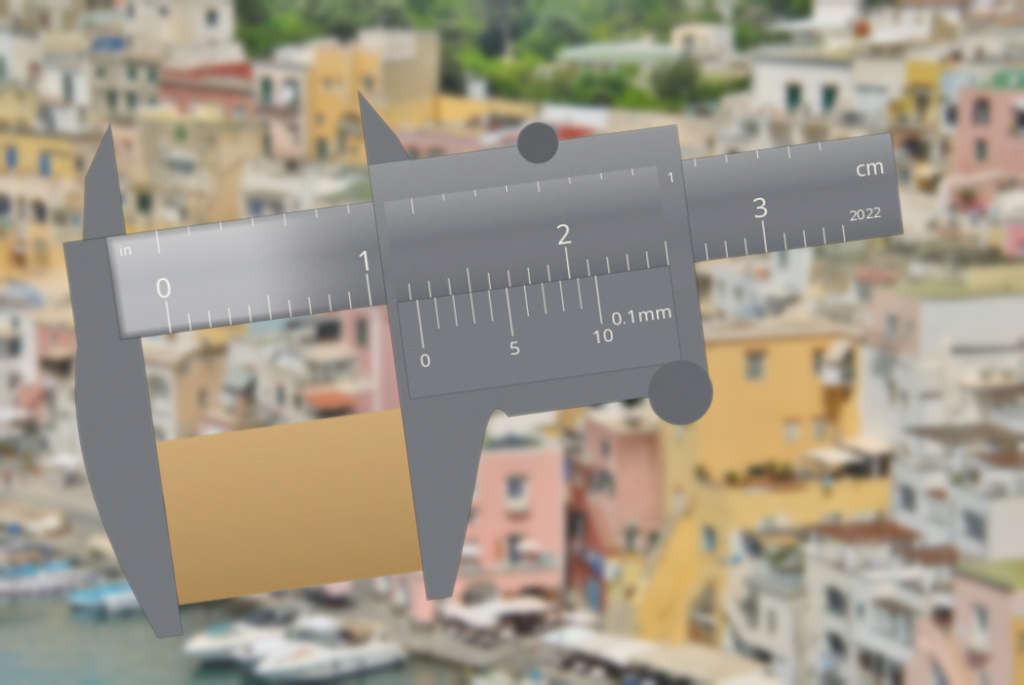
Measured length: 12.3 mm
